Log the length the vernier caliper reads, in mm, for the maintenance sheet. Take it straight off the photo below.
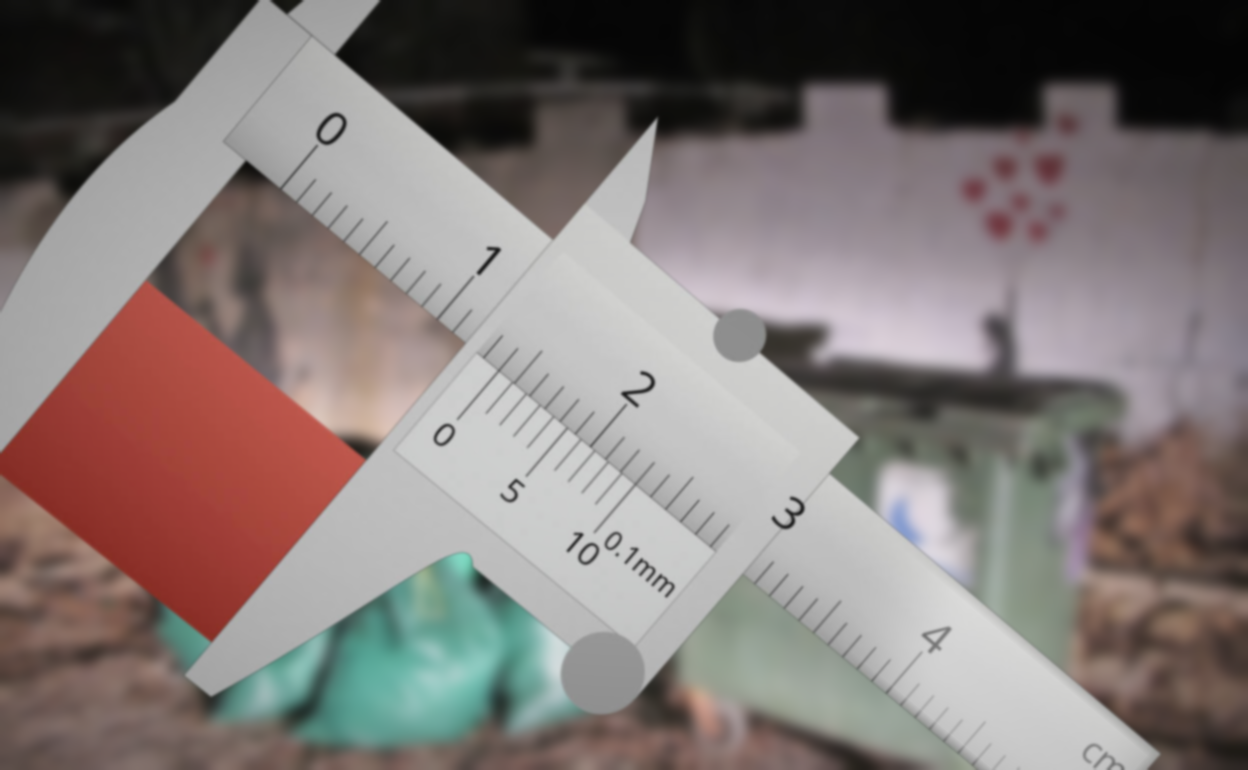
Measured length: 14.0 mm
